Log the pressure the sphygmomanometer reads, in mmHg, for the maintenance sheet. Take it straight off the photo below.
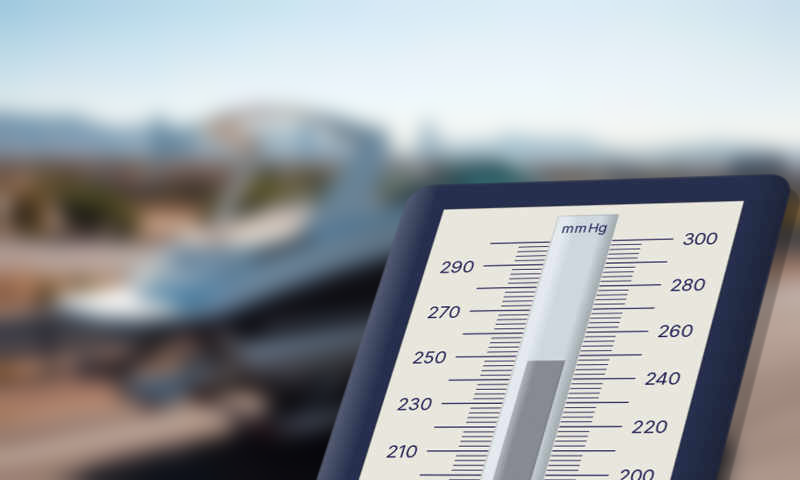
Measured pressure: 248 mmHg
